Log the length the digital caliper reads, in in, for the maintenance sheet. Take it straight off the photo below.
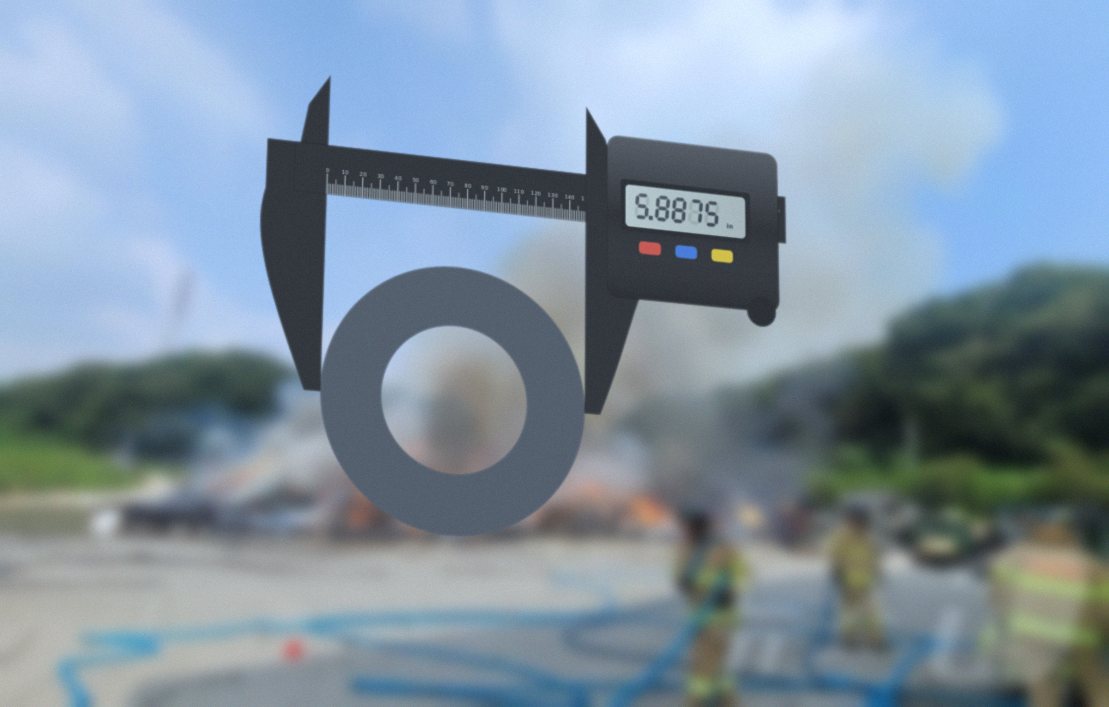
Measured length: 5.8875 in
